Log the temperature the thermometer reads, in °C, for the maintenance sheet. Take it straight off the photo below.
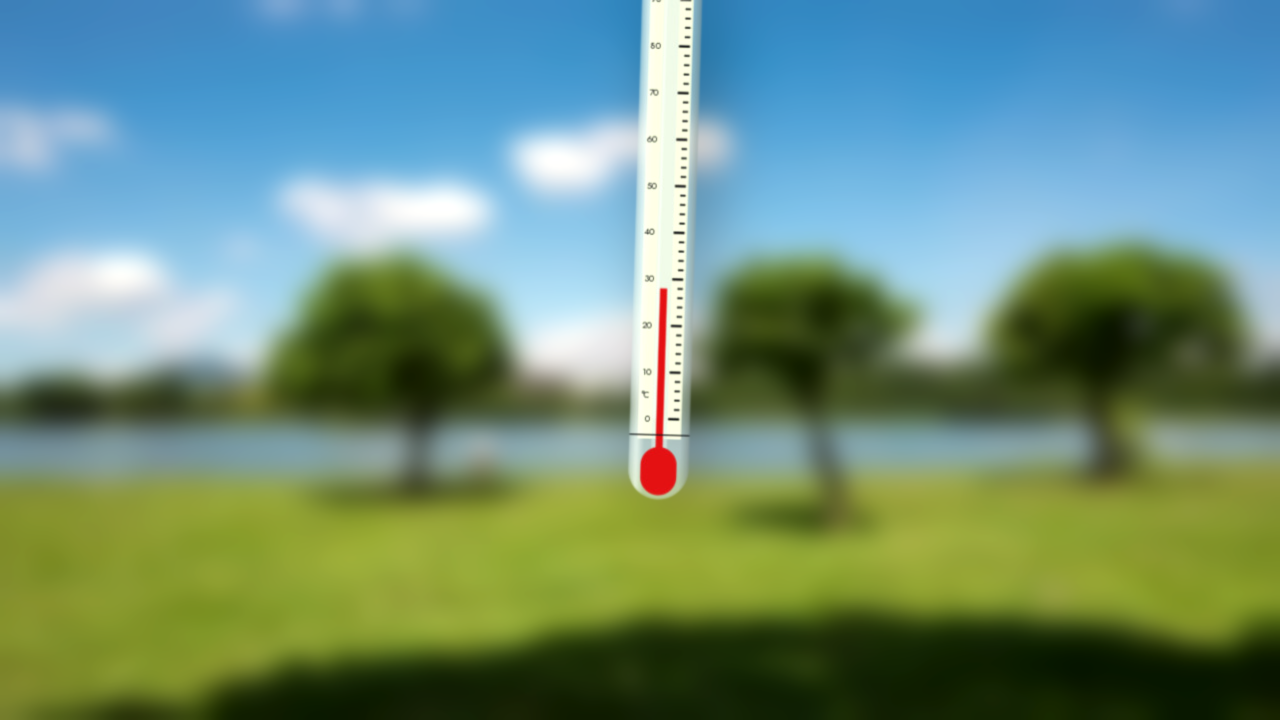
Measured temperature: 28 °C
